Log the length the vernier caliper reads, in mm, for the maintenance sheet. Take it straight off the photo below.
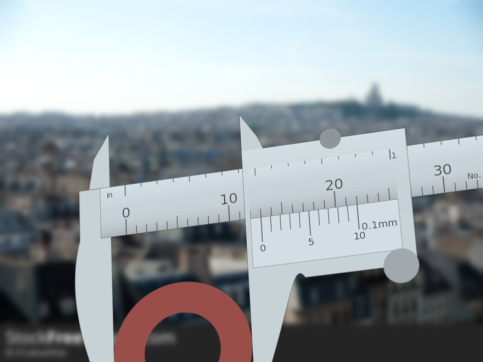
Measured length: 13.0 mm
